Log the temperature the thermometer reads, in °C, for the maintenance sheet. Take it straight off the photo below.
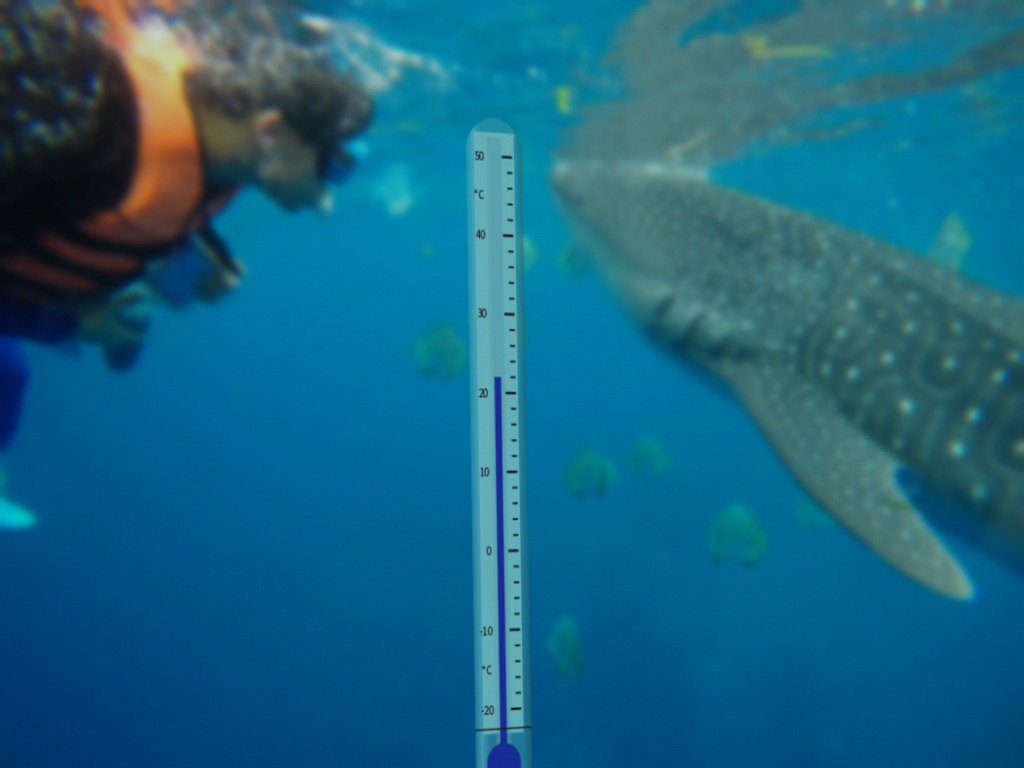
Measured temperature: 22 °C
